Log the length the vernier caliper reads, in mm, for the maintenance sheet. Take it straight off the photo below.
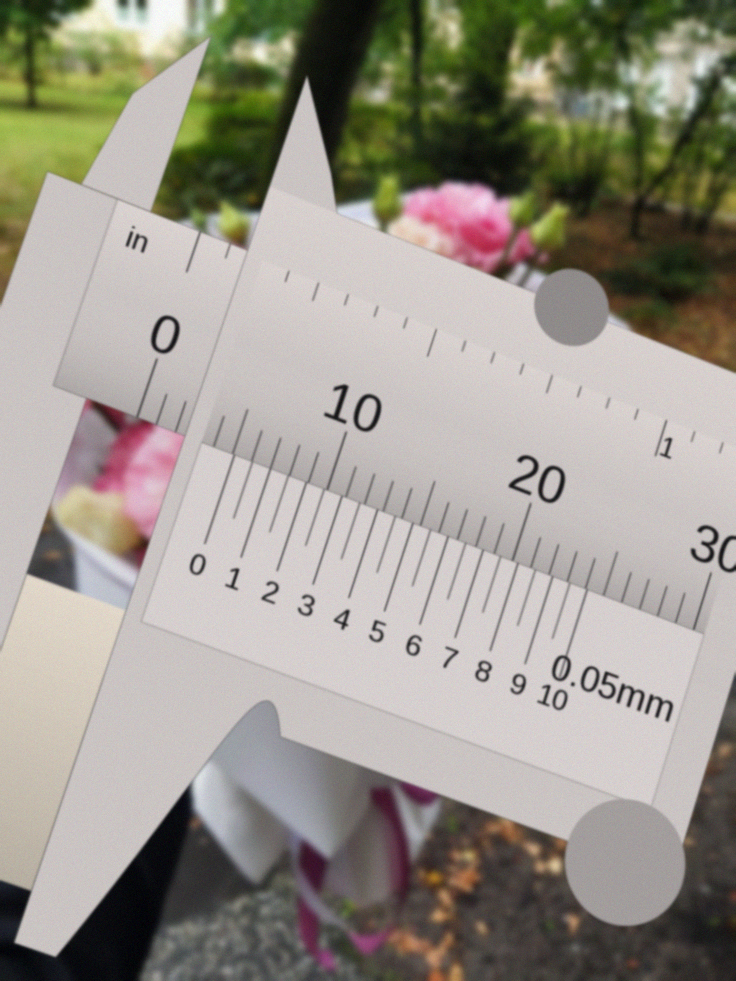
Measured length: 5.1 mm
